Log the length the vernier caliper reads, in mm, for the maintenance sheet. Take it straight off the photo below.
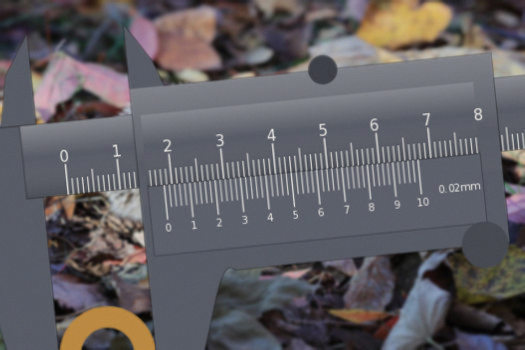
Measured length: 18.5 mm
